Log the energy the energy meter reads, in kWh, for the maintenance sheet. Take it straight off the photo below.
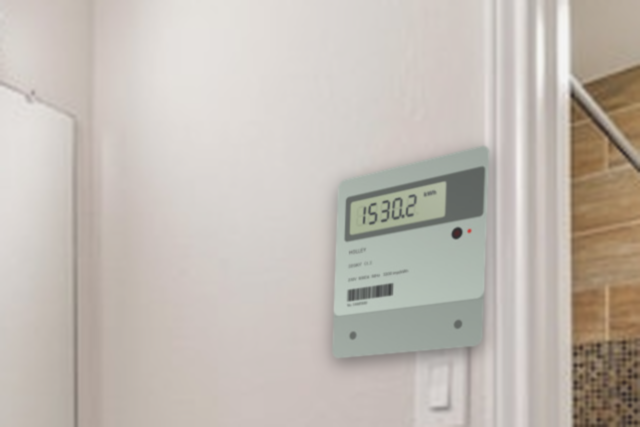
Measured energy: 1530.2 kWh
